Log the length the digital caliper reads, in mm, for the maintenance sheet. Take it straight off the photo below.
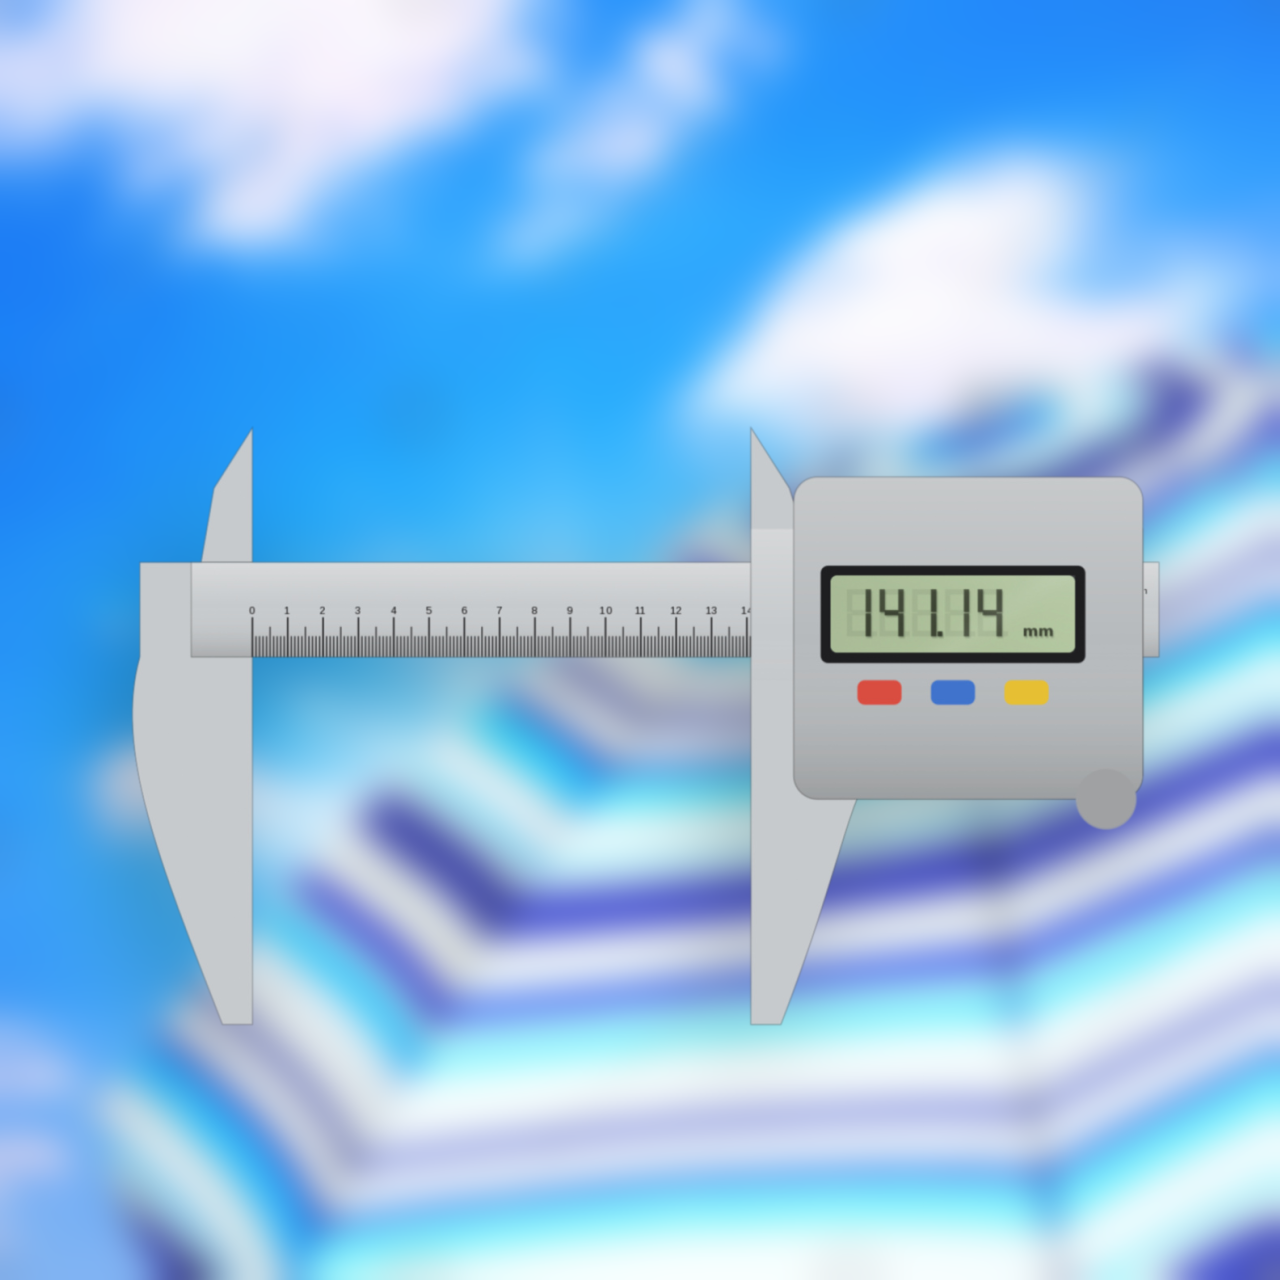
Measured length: 141.14 mm
